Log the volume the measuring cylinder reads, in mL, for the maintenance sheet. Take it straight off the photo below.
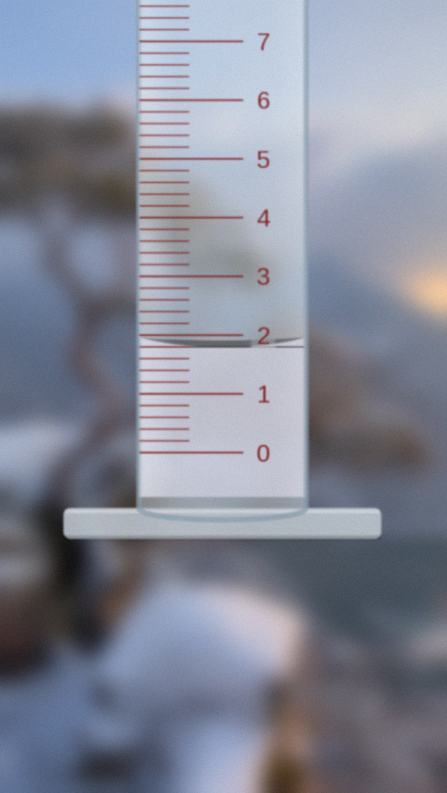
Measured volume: 1.8 mL
